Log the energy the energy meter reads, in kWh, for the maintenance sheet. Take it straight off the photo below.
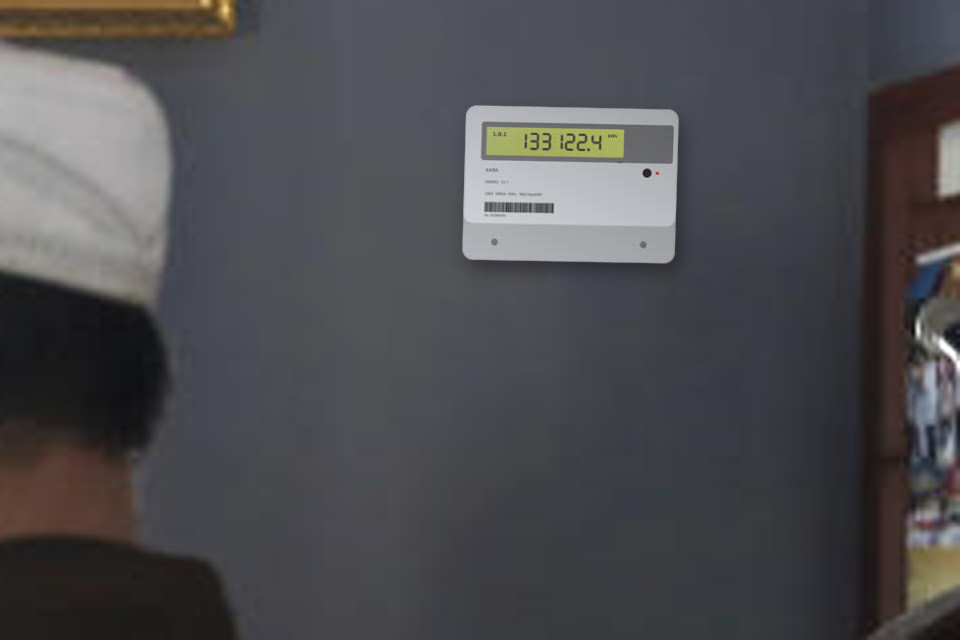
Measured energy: 133122.4 kWh
